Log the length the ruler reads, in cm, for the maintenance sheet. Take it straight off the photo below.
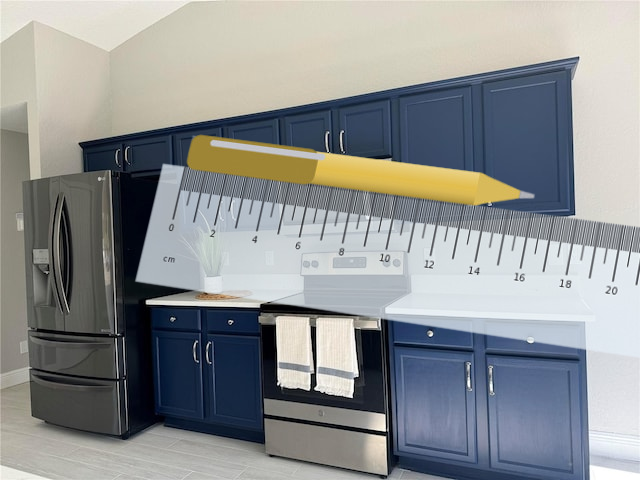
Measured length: 16 cm
